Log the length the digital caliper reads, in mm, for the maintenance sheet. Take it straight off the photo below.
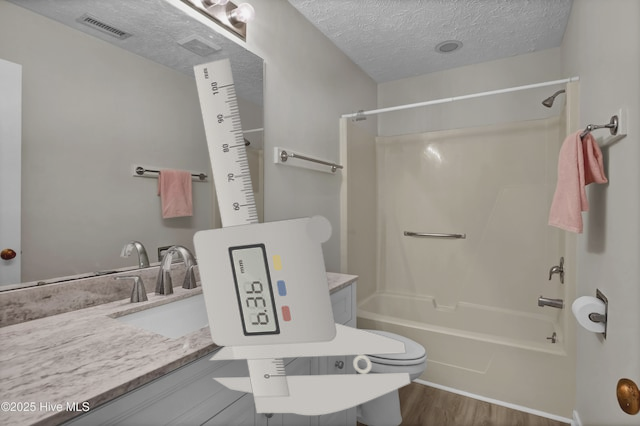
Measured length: 6.36 mm
